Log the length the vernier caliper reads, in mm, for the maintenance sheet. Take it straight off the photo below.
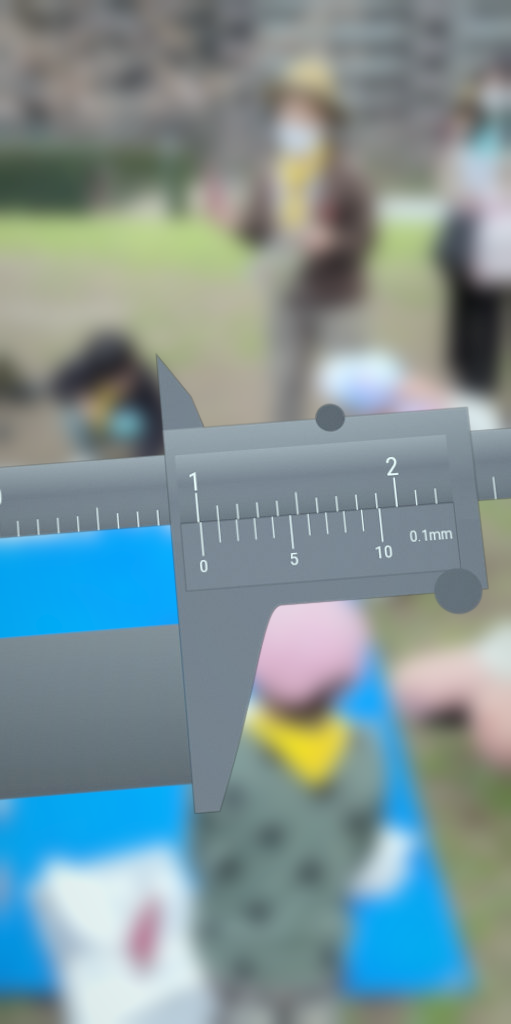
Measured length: 10.1 mm
